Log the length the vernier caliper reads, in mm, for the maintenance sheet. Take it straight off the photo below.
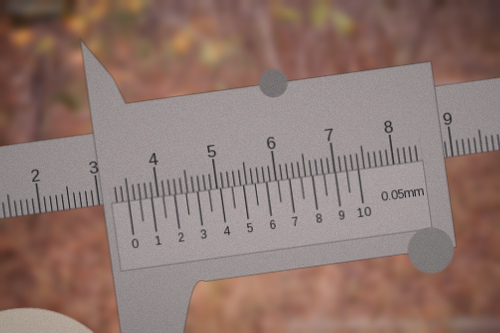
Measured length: 35.0 mm
